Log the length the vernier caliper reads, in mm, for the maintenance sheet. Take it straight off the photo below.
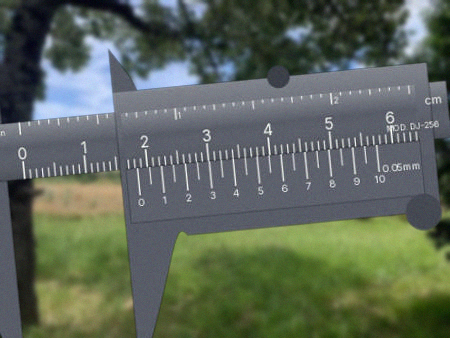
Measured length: 18.4 mm
